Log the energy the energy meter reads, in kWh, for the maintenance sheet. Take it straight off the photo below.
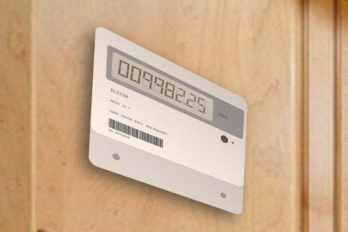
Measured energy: 9982.25 kWh
